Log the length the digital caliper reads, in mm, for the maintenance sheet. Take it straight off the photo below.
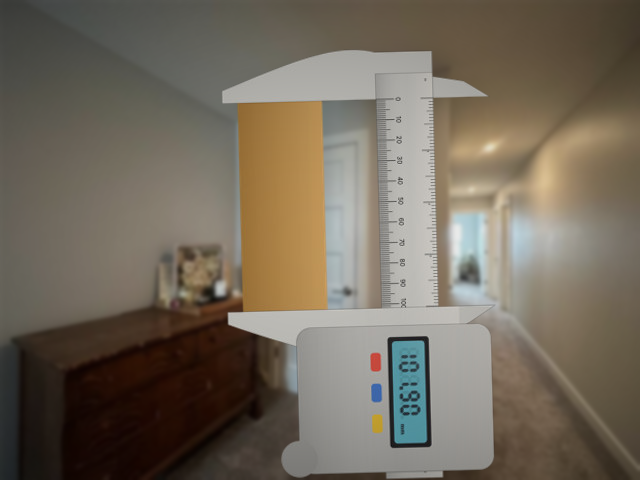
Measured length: 101.90 mm
